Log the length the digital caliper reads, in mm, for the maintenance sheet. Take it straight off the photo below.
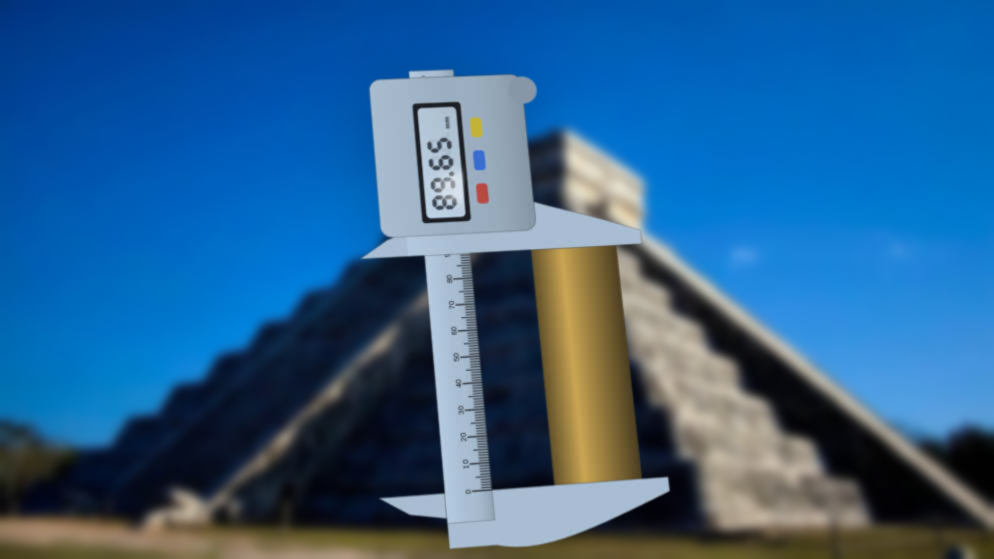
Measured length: 89.65 mm
